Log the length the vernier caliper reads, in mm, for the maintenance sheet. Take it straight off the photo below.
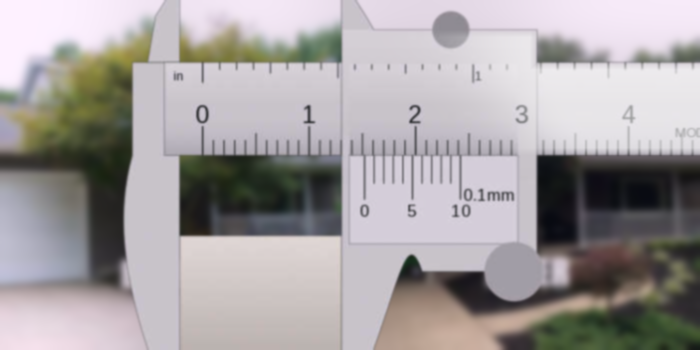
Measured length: 15.2 mm
